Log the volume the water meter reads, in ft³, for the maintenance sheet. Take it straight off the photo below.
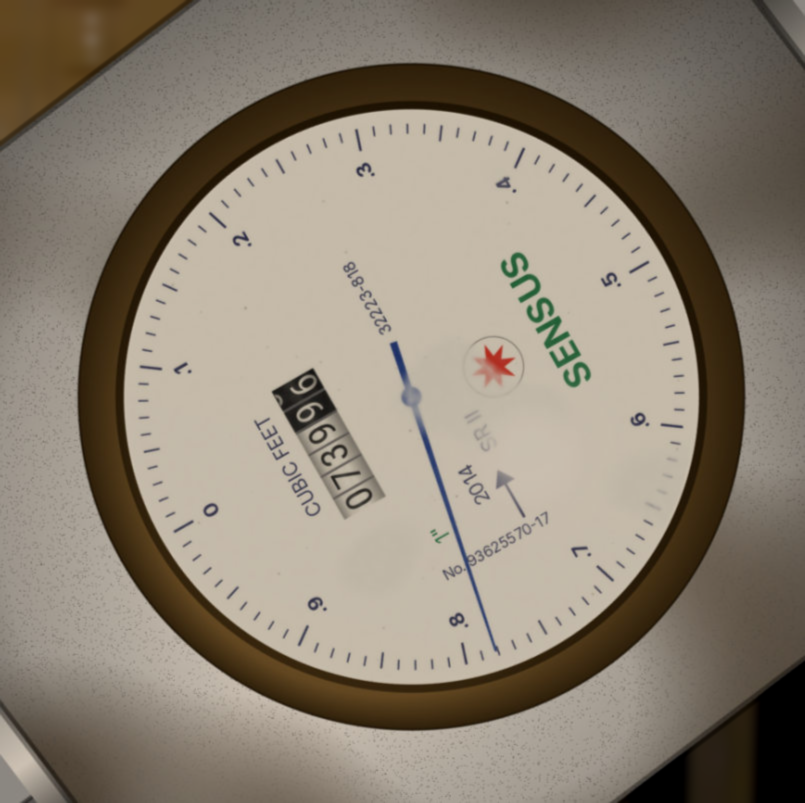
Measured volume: 73995.78 ft³
